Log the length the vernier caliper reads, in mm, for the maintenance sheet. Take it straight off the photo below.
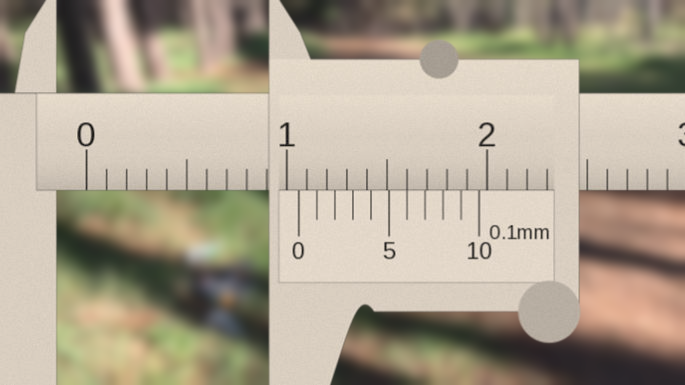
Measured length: 10.6 mm
